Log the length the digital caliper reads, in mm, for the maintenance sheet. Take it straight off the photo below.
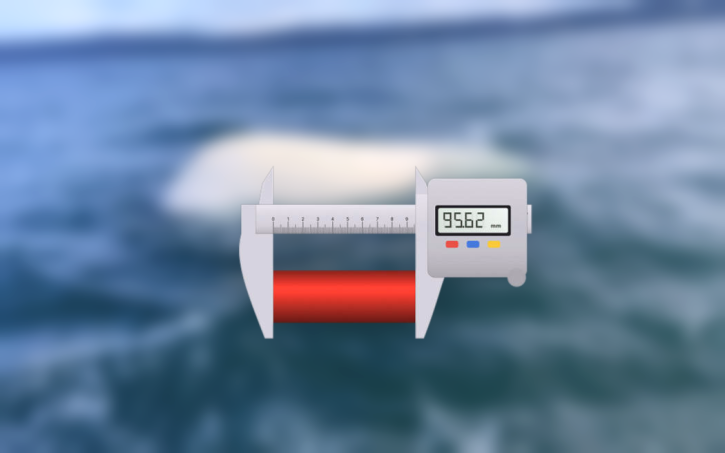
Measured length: 95.62 mm
